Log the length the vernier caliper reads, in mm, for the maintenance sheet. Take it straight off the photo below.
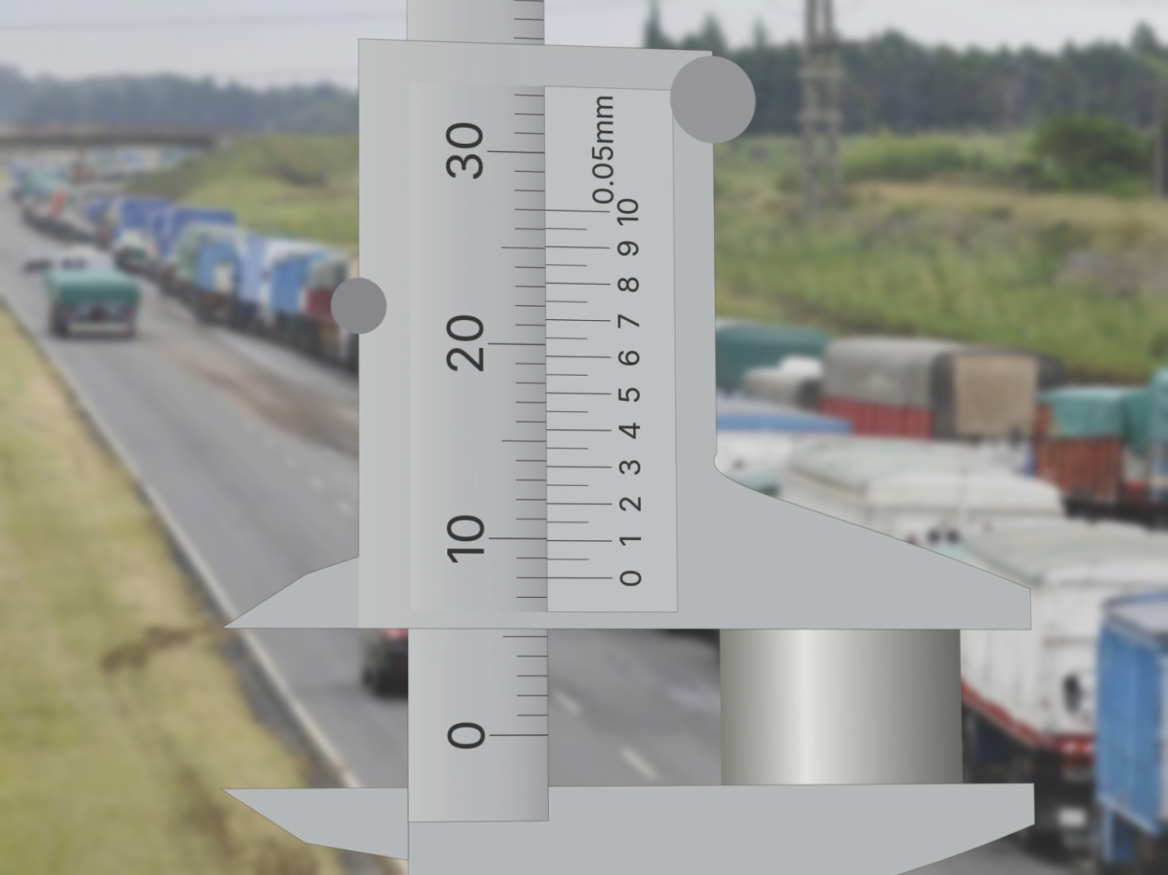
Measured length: 8.0 mm
